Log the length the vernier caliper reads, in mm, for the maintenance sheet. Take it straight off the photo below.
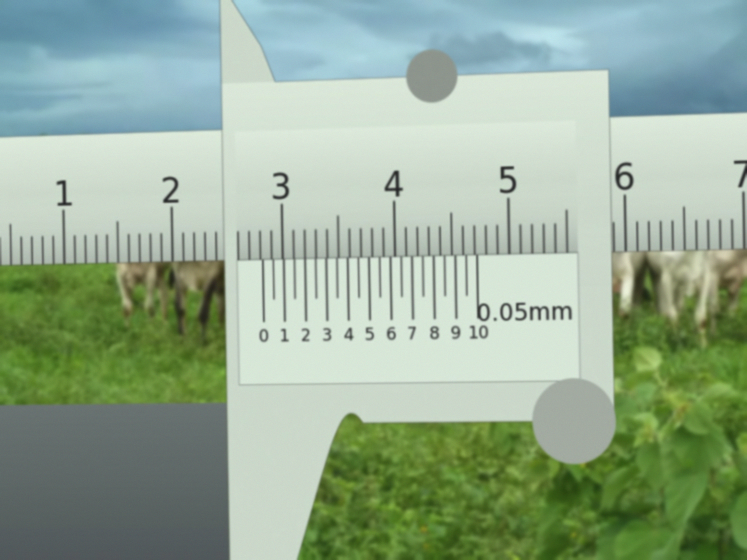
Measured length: 28.2 mm
